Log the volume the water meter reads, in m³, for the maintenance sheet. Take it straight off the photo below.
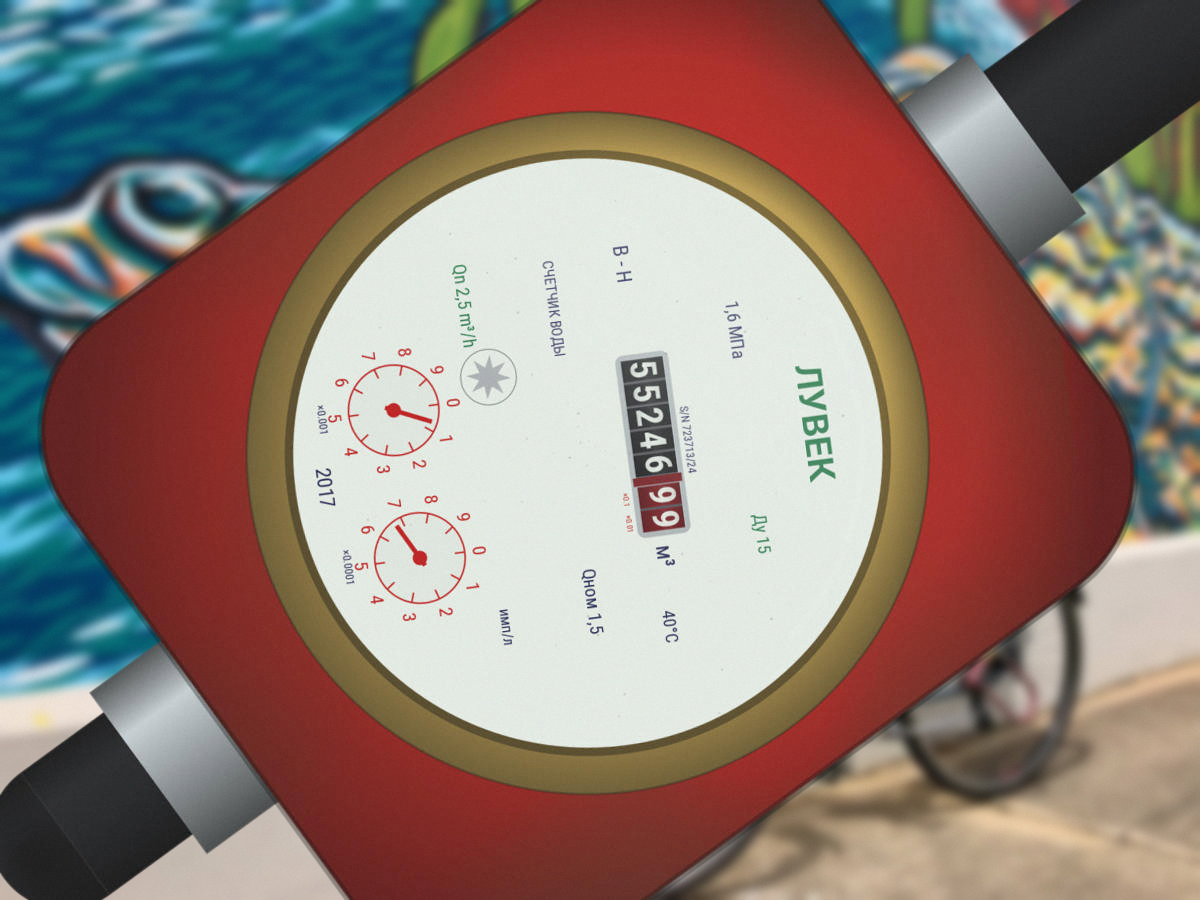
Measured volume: 55246.9906 m³
